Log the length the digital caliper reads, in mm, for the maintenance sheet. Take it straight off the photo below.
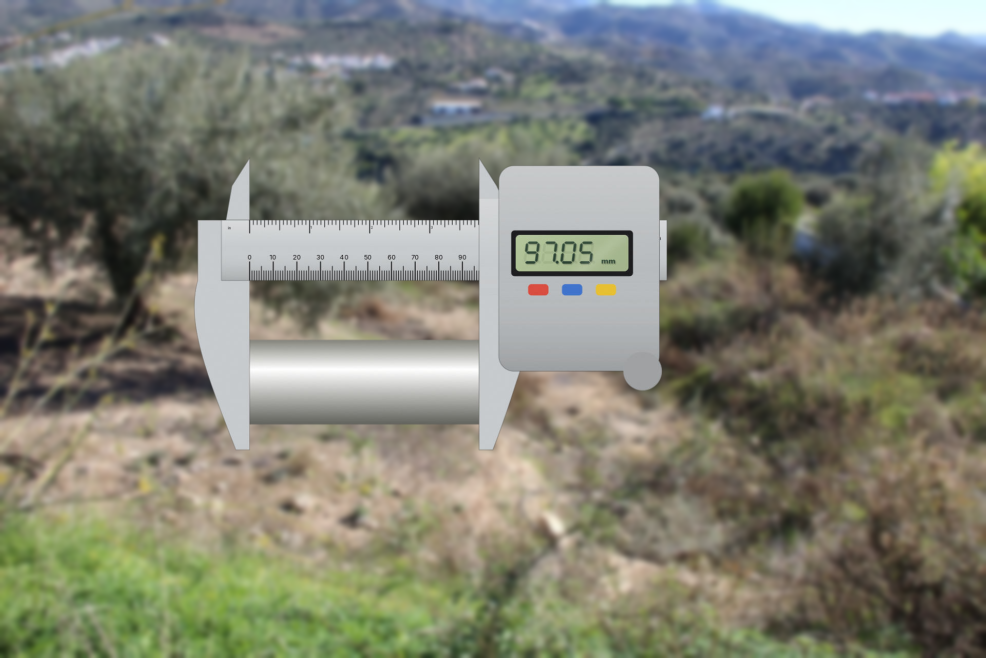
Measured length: 97.05 mm
